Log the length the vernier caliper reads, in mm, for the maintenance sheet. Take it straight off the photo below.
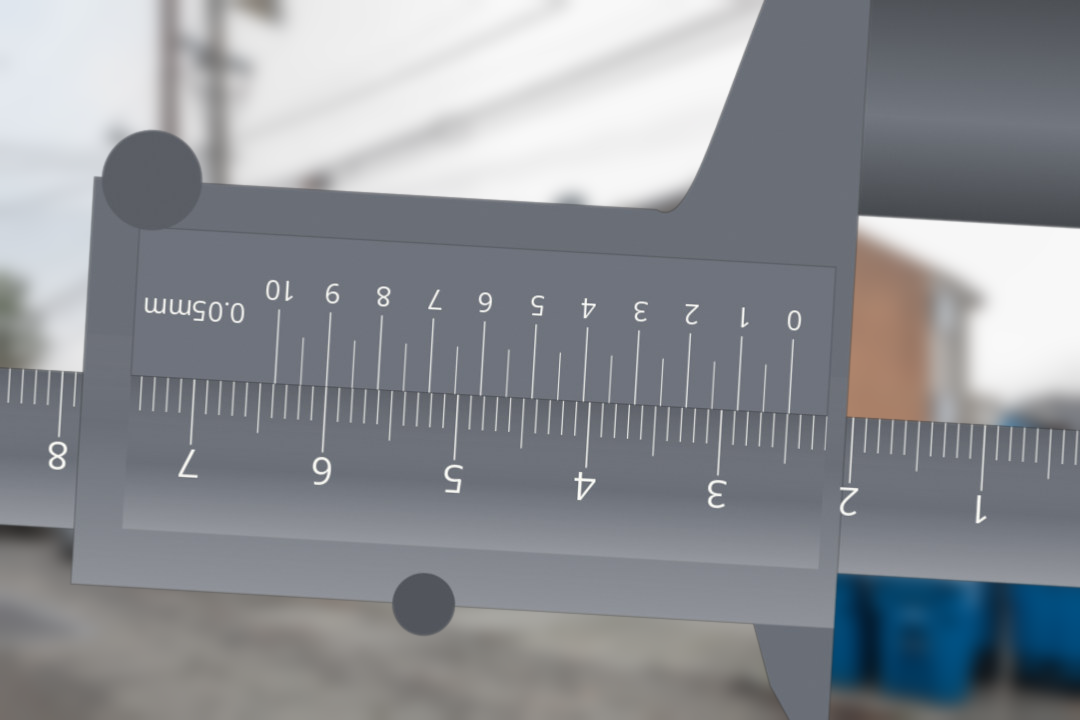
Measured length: 24.9 mm
